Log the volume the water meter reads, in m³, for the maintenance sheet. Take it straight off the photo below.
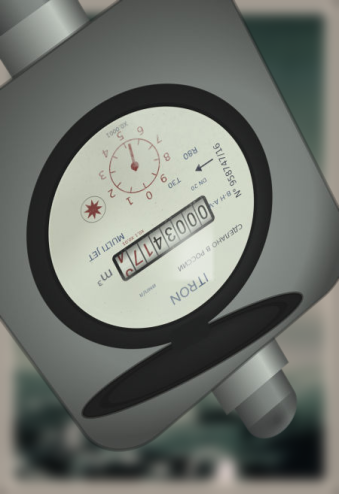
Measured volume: 34.1735 m³
